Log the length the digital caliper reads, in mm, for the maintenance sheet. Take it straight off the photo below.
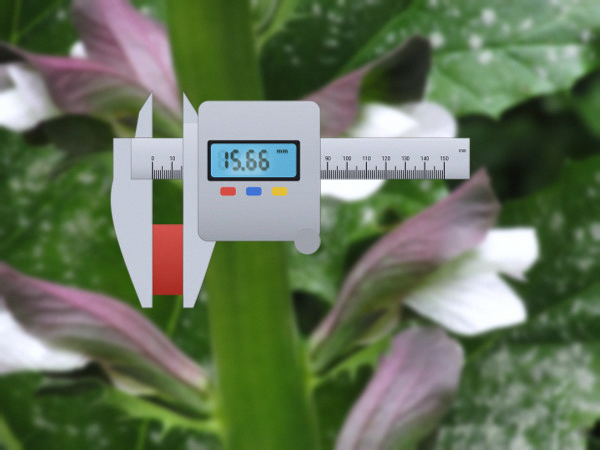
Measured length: 15.66 mm
